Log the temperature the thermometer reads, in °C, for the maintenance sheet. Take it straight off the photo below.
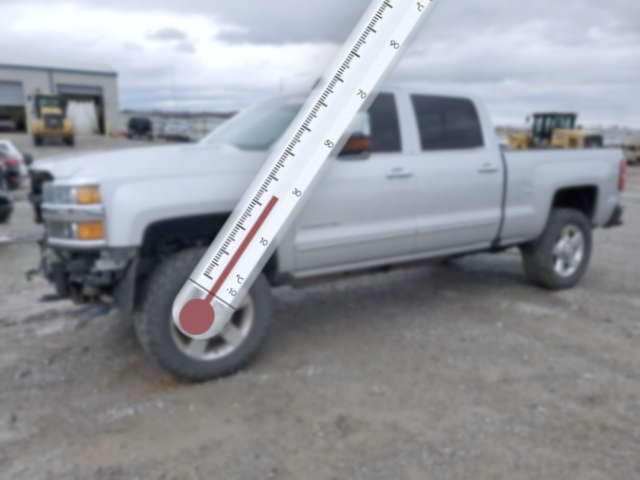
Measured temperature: 25 °C
